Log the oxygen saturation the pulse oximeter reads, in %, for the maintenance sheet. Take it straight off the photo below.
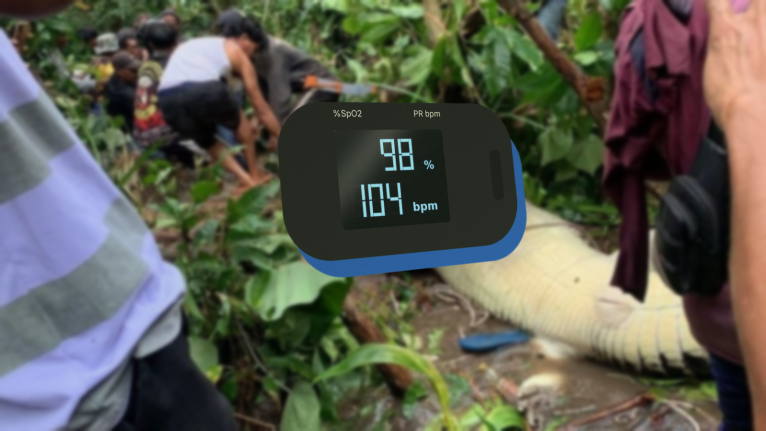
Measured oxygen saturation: 98 %
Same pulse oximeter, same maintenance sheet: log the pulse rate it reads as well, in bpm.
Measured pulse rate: 104 bpm
